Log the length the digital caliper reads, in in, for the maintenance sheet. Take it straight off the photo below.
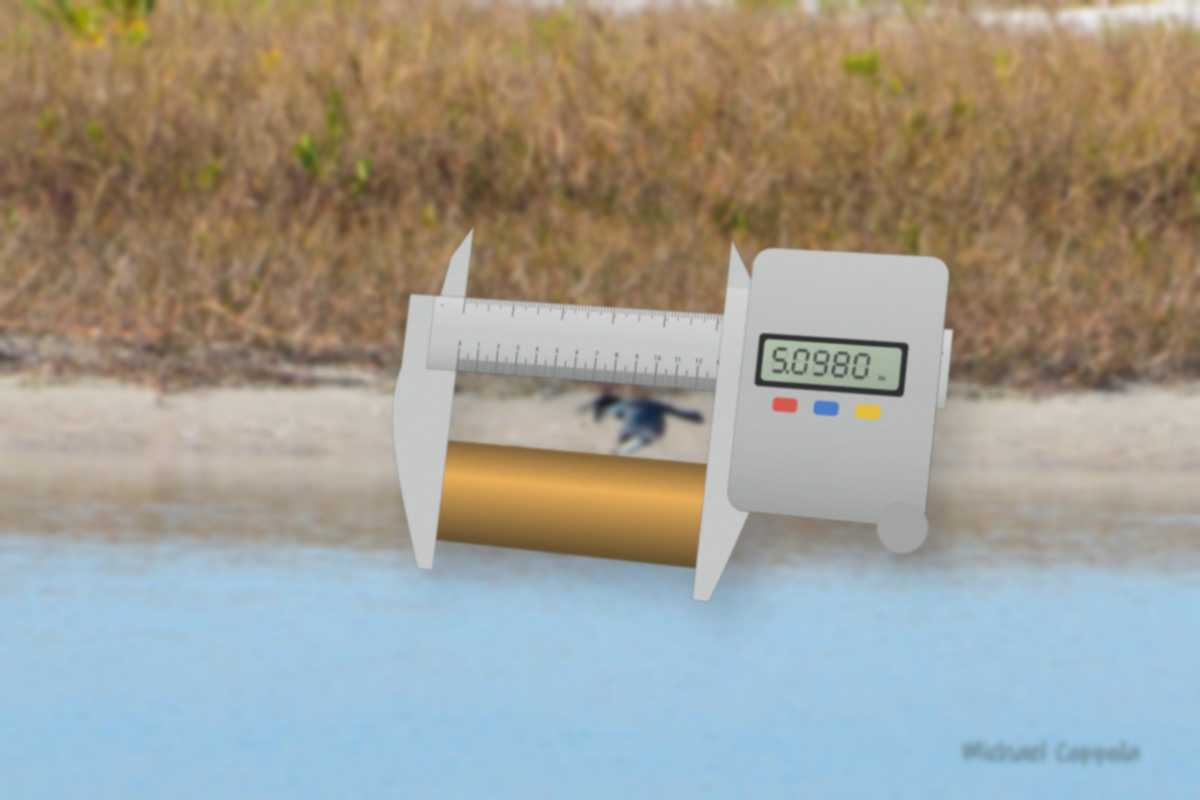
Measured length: 5.0980 in
